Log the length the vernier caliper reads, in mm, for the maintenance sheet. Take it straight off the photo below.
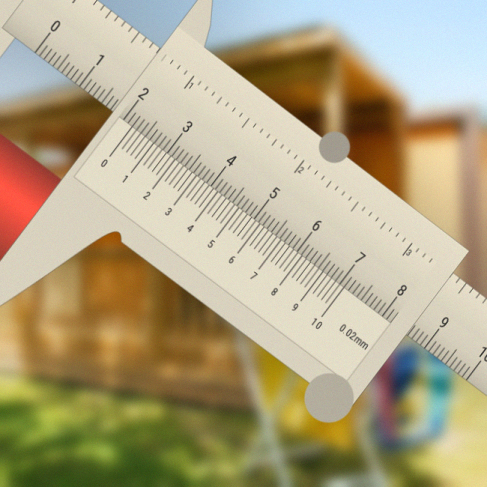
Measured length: 22.0 mm
